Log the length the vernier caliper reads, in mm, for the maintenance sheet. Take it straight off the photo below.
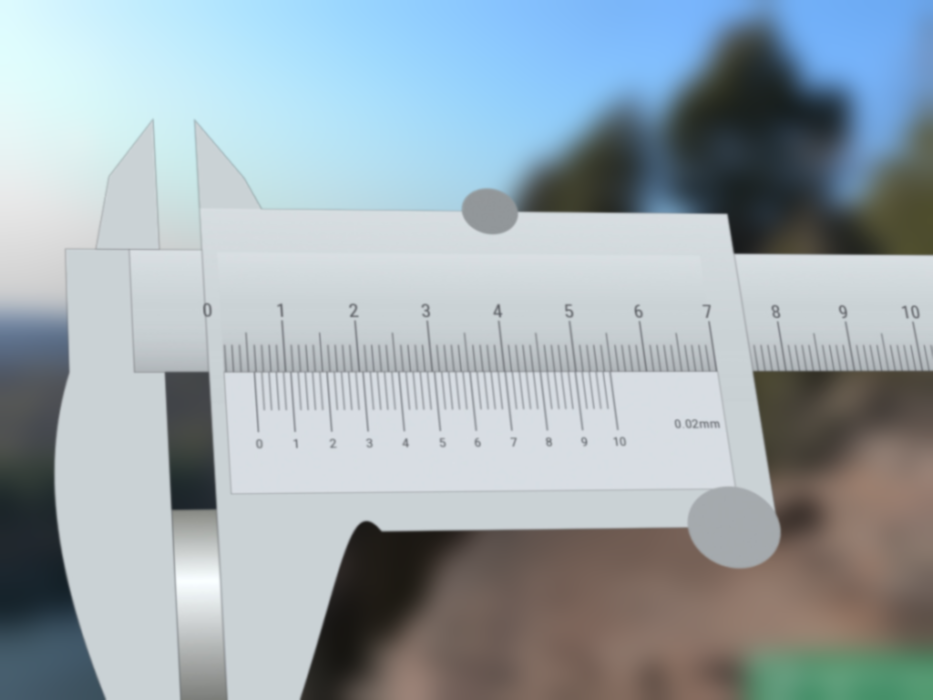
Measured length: 5.8 mm
